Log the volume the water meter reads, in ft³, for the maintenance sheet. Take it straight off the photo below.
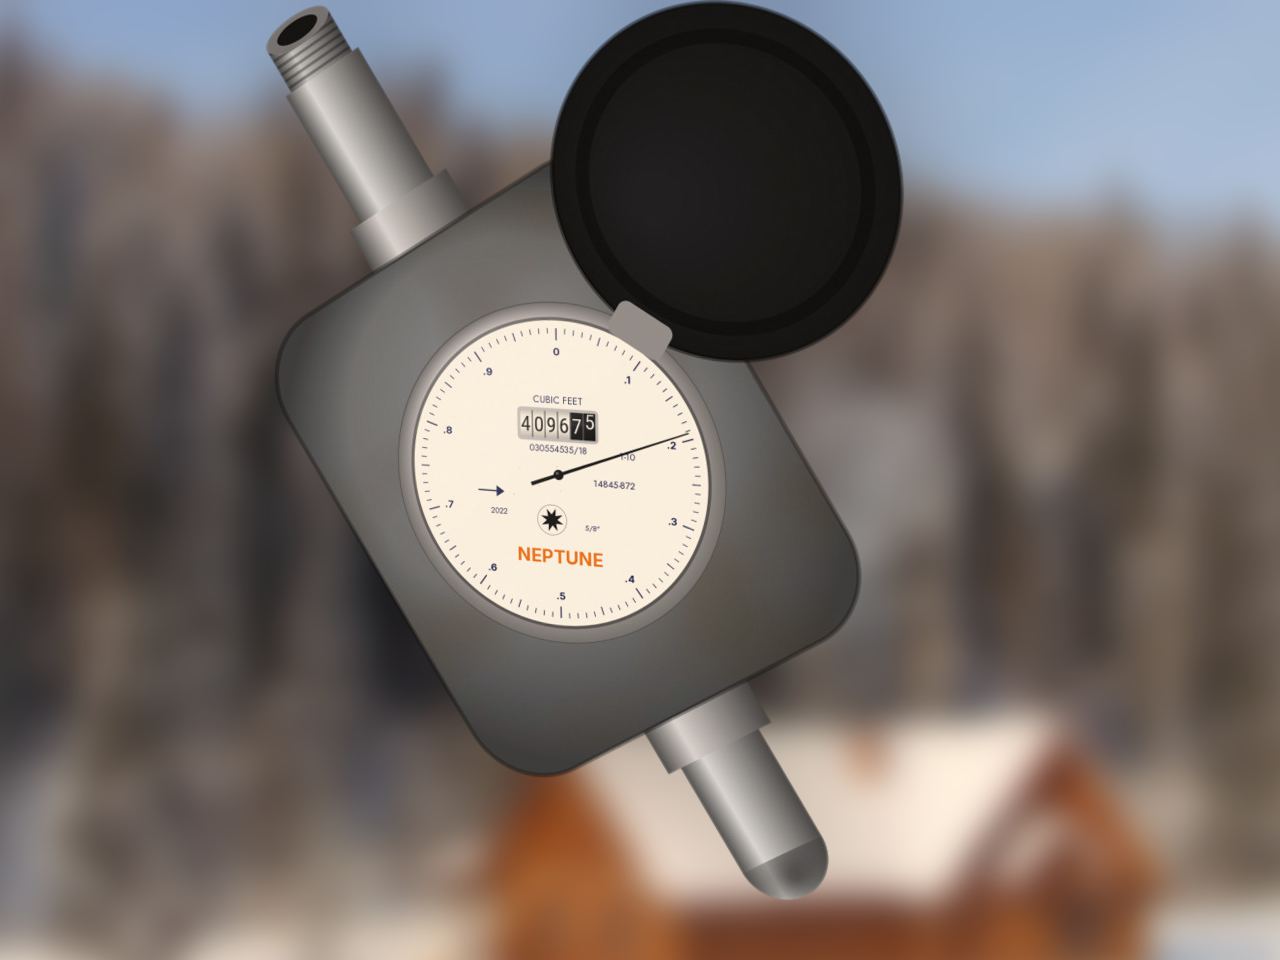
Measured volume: 409675.19 ft³
